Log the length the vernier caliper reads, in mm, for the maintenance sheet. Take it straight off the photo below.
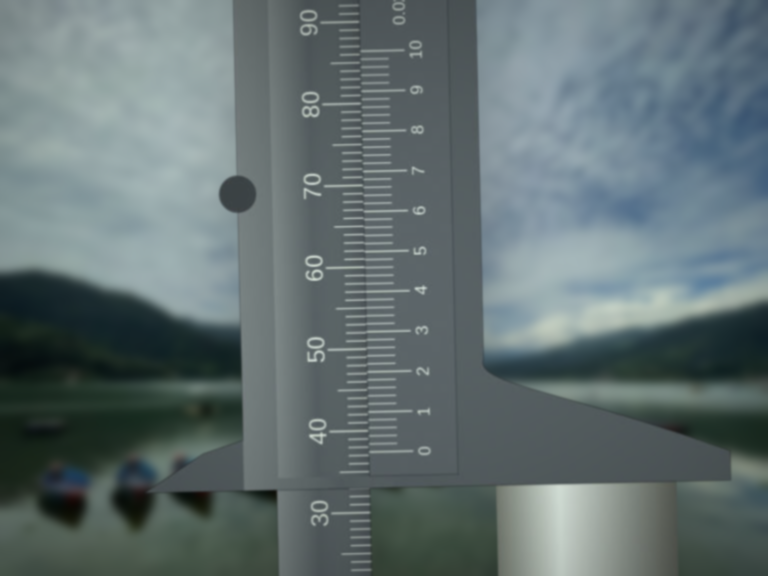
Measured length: 37.4 mm
